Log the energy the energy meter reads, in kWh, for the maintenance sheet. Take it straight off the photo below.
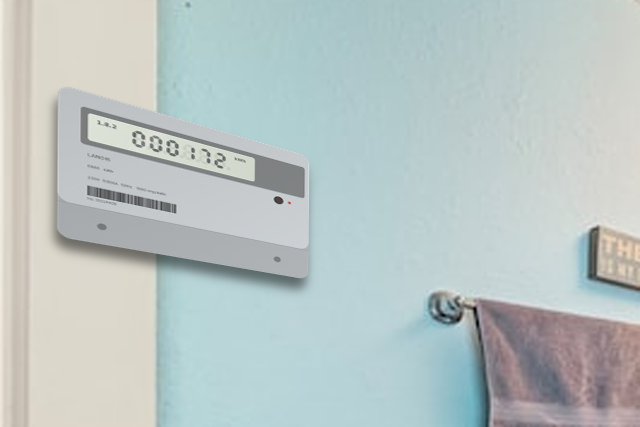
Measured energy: 172 kWh
